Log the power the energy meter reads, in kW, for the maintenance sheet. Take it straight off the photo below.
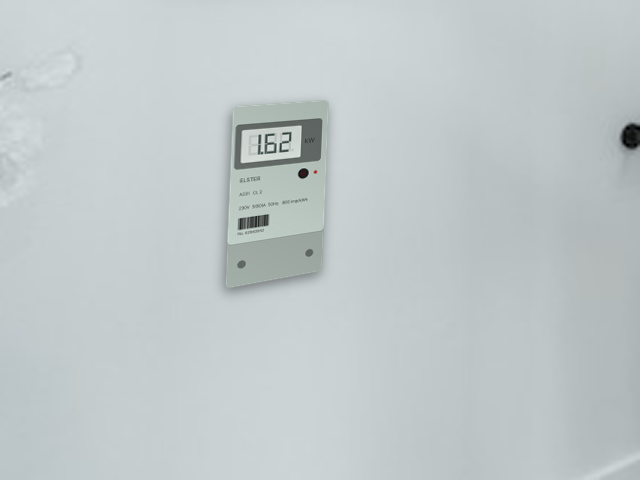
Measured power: 1.62 kW
